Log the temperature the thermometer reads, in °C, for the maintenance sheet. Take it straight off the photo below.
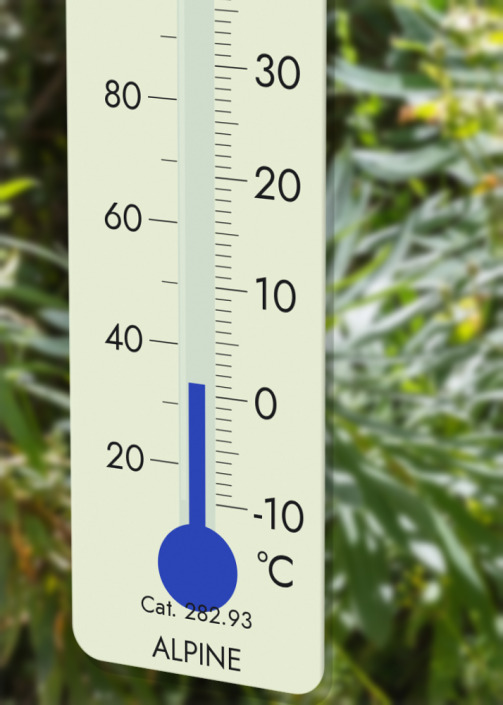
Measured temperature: 1 °C
